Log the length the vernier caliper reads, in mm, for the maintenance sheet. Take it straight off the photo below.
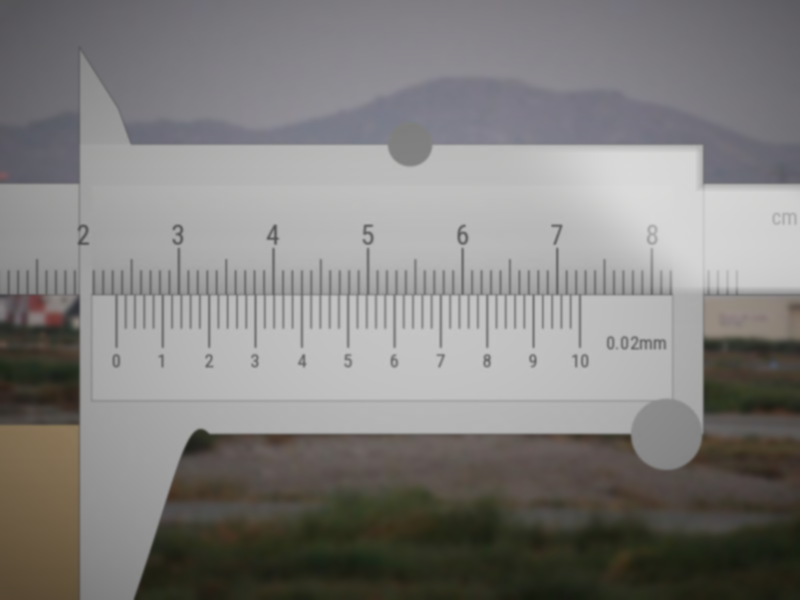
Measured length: 23.4 mm
